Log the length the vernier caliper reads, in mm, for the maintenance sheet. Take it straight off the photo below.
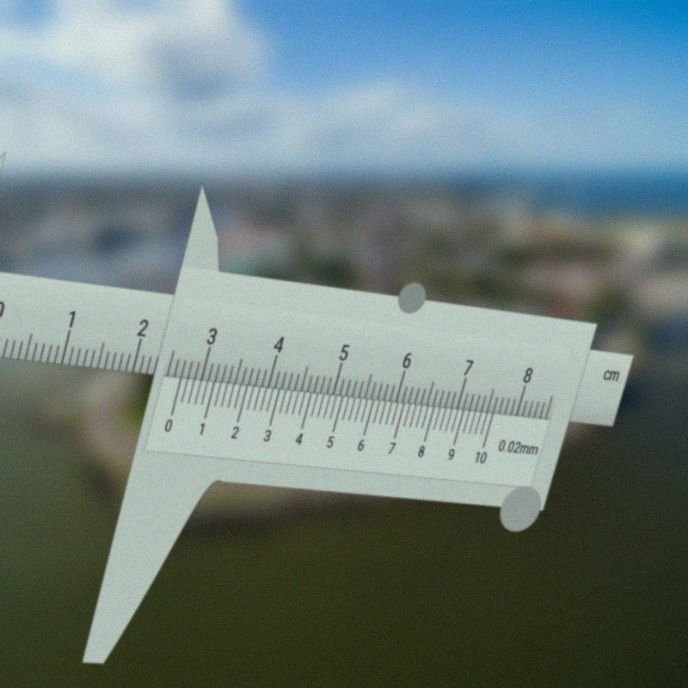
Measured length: 27.0 mm
